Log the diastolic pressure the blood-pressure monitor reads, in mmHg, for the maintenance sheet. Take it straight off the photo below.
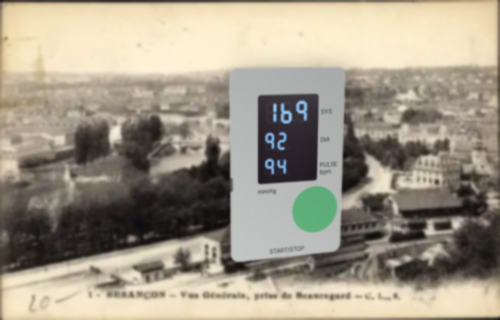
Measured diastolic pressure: 92 mmHg
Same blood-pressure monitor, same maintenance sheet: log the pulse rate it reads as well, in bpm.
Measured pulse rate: 94 bpm
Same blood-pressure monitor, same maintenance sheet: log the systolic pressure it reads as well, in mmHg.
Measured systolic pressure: 169 mmHg
